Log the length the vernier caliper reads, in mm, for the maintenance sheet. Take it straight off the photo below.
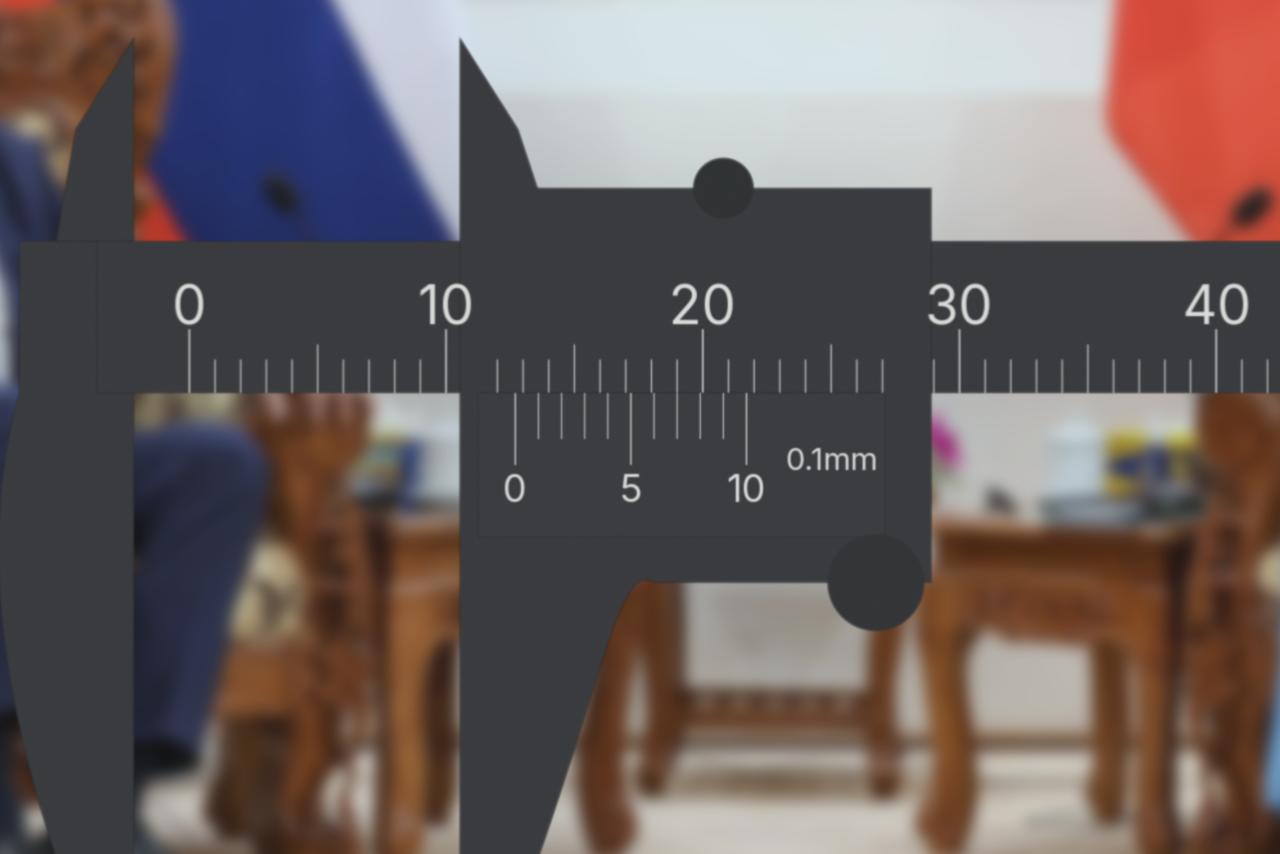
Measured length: 12.7 mm
